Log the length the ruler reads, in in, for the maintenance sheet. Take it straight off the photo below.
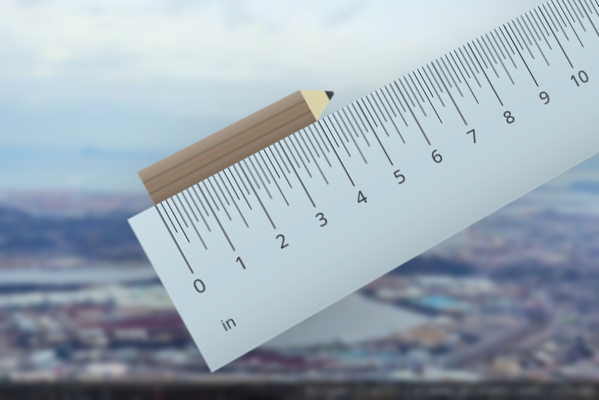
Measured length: 4.625 in
